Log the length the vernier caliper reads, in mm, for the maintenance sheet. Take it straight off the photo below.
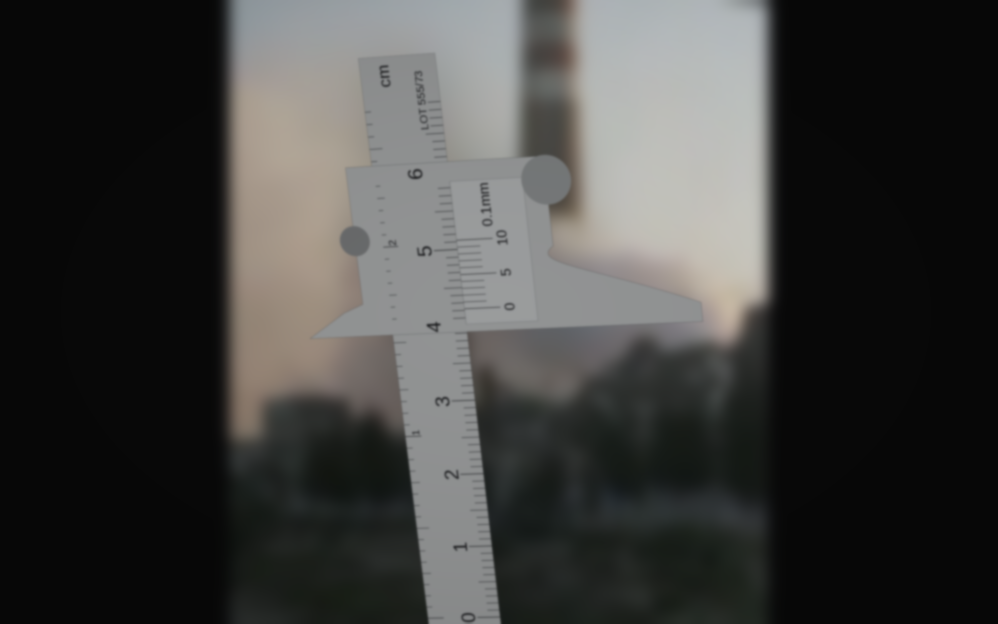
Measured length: 42.2 mm
